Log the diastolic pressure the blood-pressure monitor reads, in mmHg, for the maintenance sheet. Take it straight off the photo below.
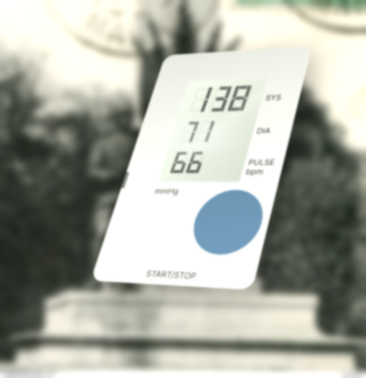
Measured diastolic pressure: 71 mmHg
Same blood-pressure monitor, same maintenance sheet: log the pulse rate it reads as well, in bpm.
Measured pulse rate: 66 bpm
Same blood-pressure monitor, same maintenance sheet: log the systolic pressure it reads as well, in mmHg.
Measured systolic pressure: 138 mmHg
